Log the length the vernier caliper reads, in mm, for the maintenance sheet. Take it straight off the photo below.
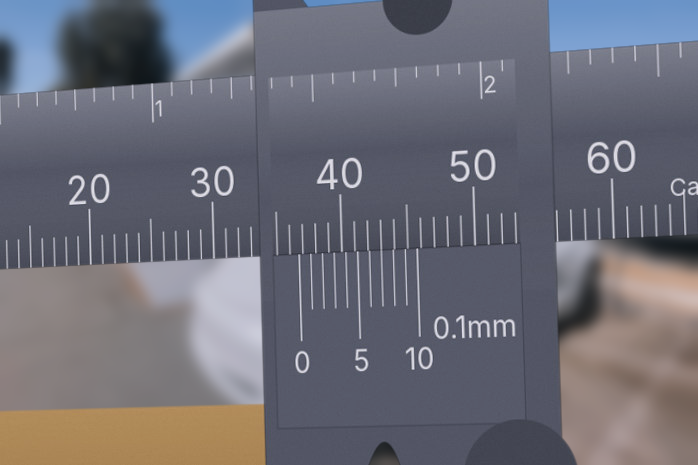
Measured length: 36.7 mm
